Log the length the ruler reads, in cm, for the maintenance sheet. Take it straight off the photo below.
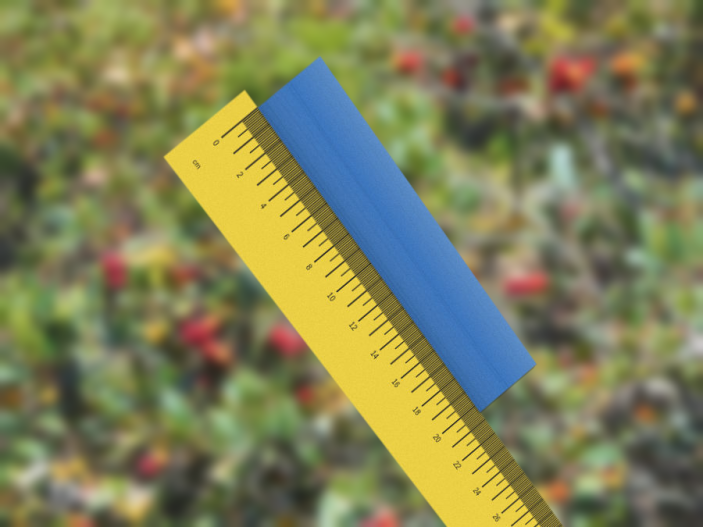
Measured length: 20.5 cm
